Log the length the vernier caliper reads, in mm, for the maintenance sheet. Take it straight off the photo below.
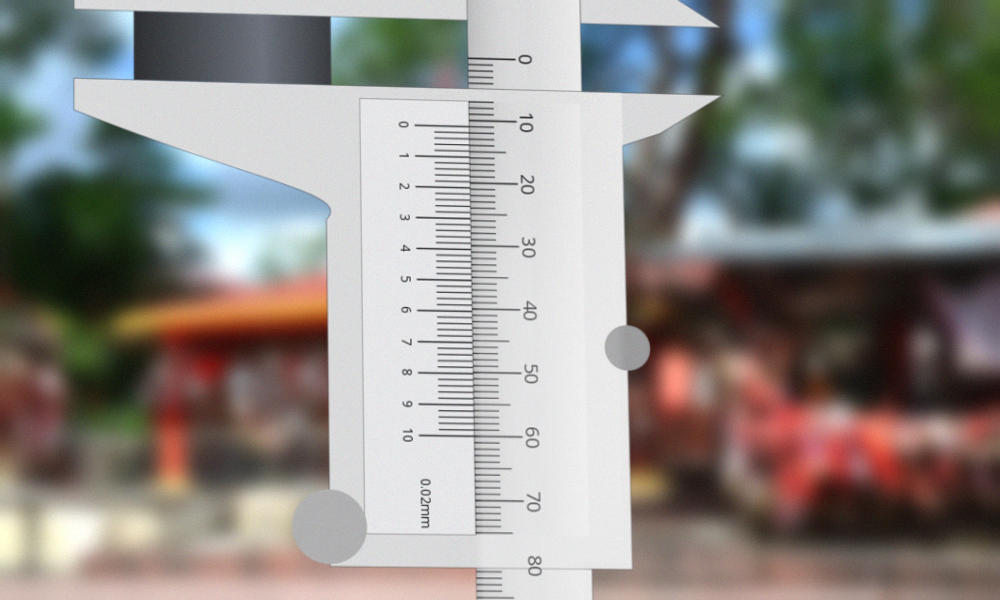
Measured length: 11.0 mm
